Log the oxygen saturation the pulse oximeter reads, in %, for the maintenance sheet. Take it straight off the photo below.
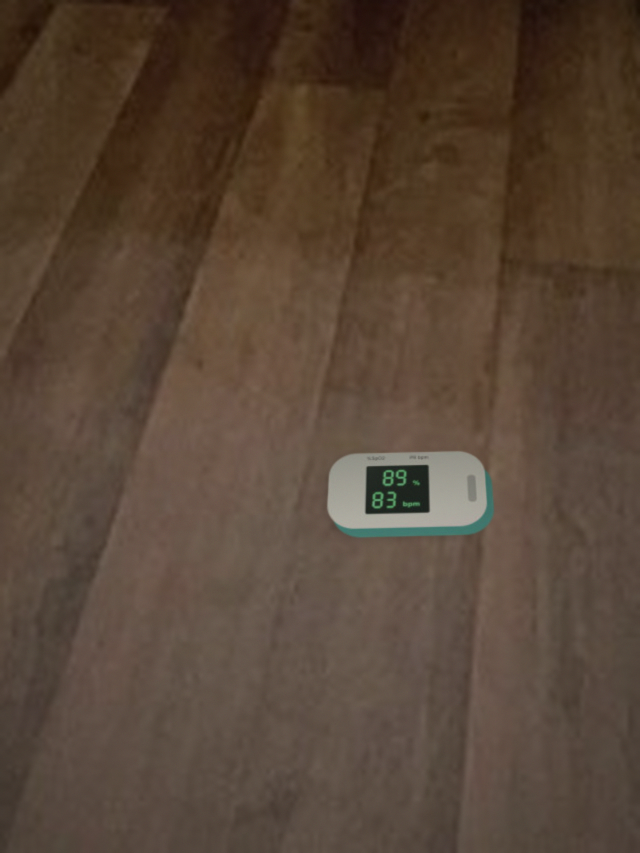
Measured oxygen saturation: 89 %
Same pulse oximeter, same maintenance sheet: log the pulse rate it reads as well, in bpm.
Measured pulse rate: 83 bpm
